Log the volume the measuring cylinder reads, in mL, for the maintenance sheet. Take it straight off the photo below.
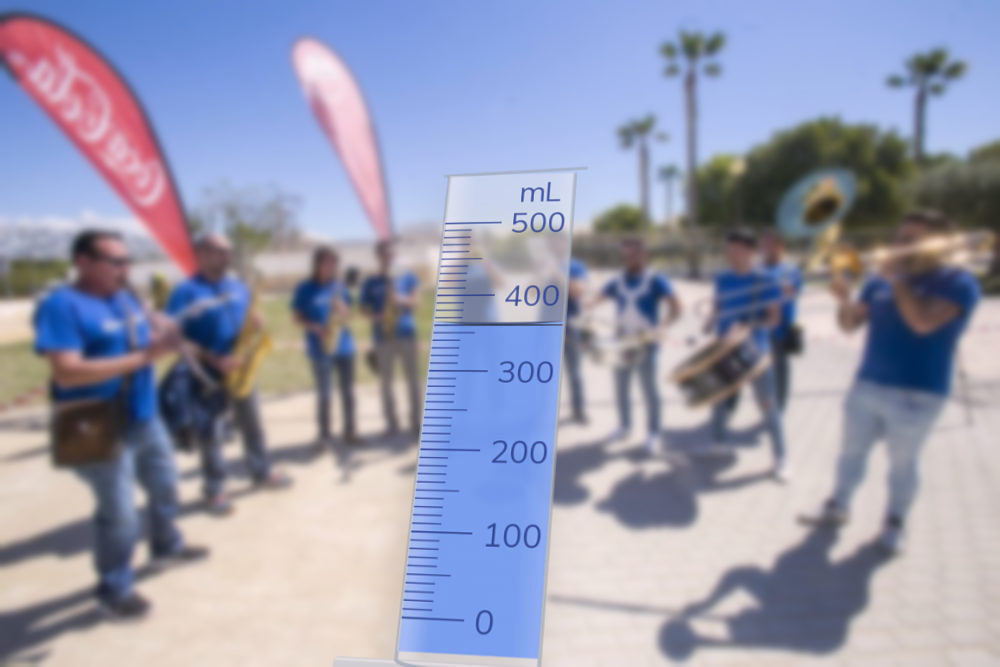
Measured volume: 360 mL
